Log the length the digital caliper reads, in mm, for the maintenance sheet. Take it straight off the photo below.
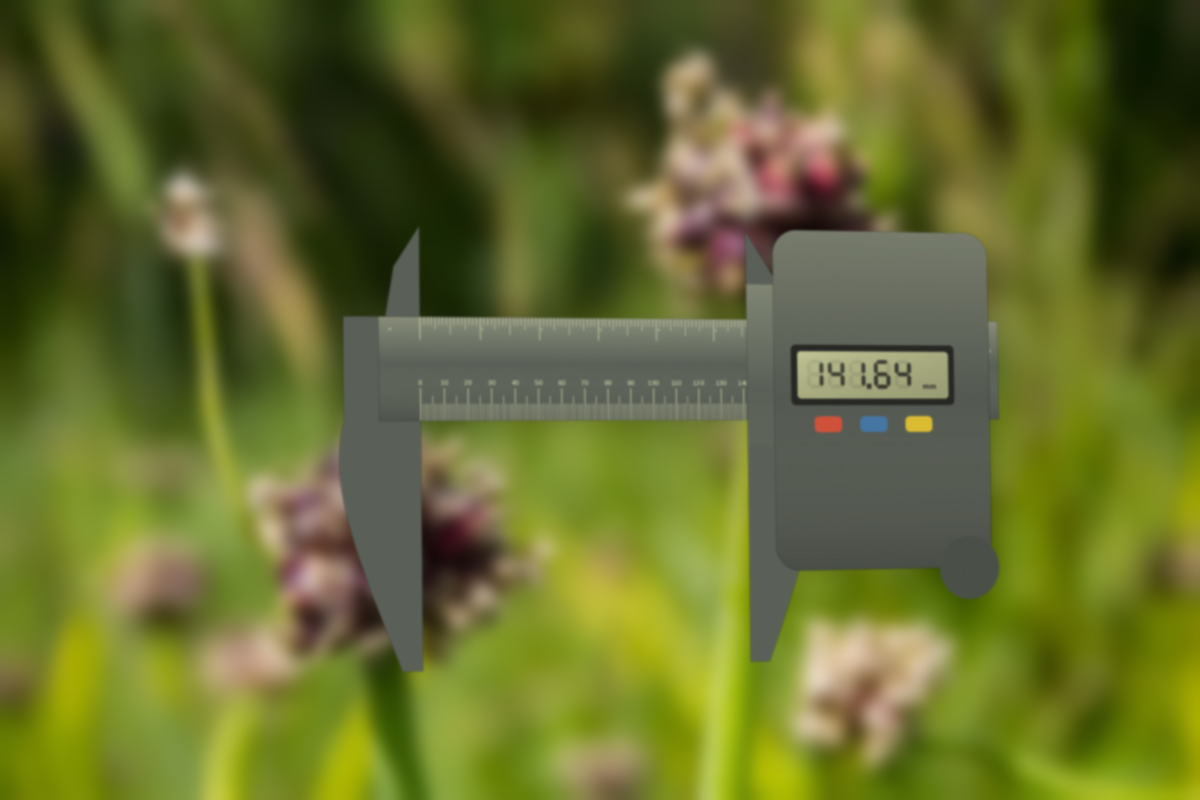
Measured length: 141.64 mm
